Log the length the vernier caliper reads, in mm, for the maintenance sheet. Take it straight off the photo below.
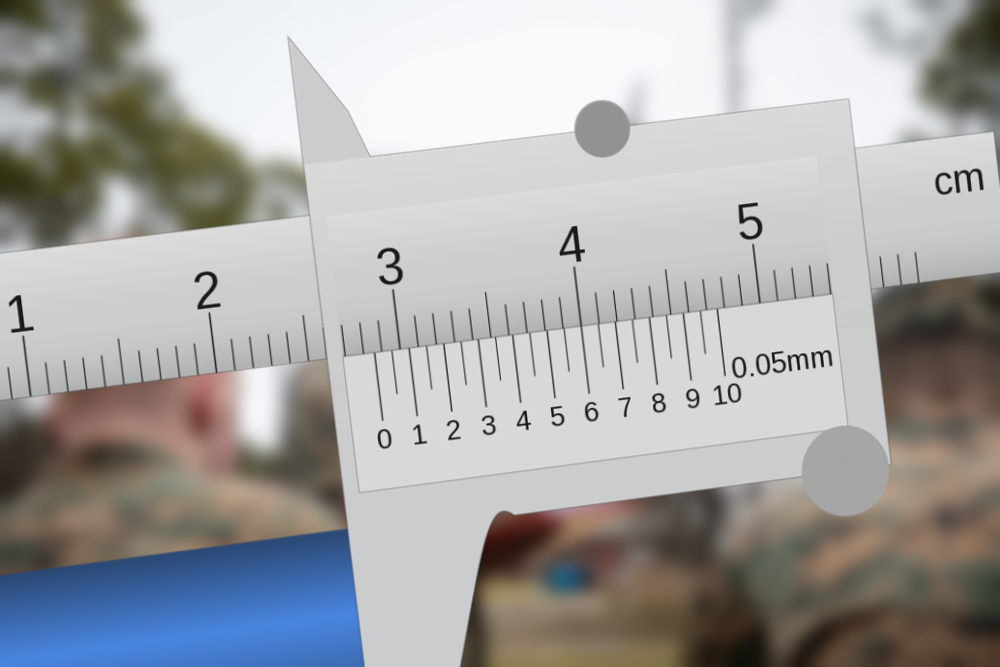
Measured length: 28.6 mm
